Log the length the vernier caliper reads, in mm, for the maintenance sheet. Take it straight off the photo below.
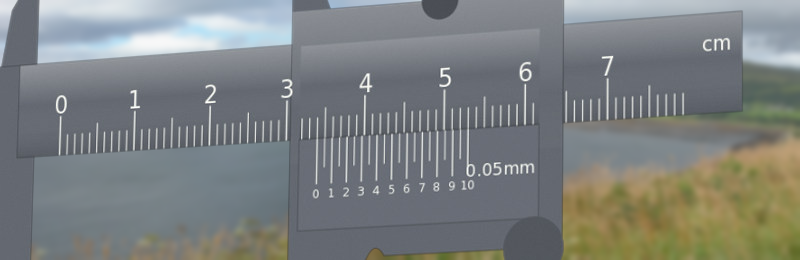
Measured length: 34.0 mm
